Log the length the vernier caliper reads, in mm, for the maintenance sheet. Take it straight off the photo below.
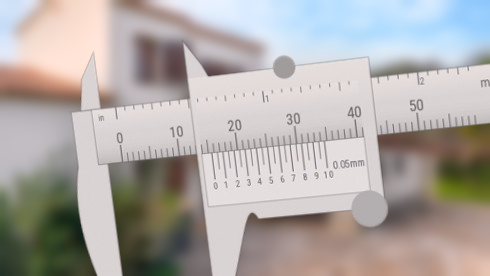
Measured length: 15.6 mm
